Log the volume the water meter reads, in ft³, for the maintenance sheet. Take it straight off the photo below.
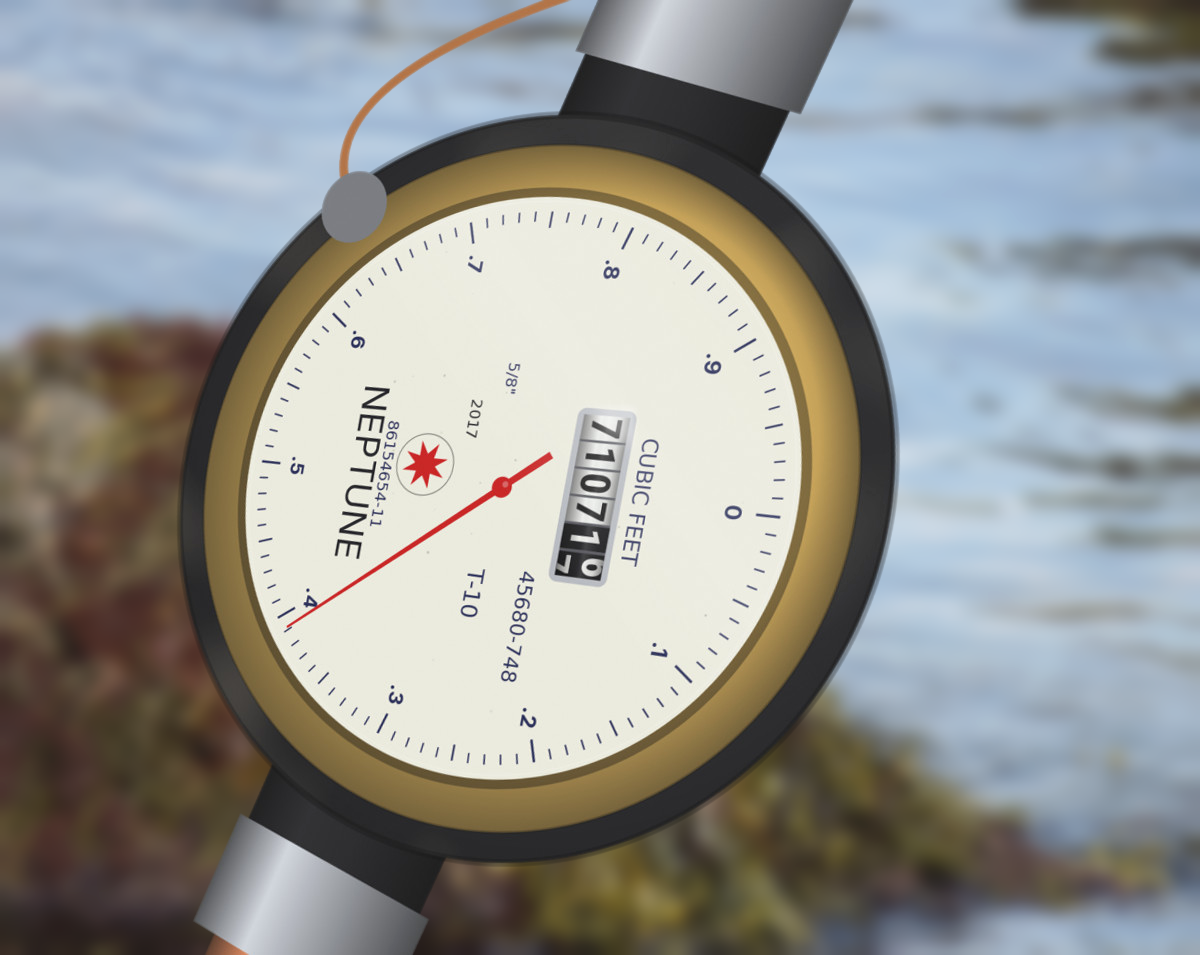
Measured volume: 710716.39 ft³
